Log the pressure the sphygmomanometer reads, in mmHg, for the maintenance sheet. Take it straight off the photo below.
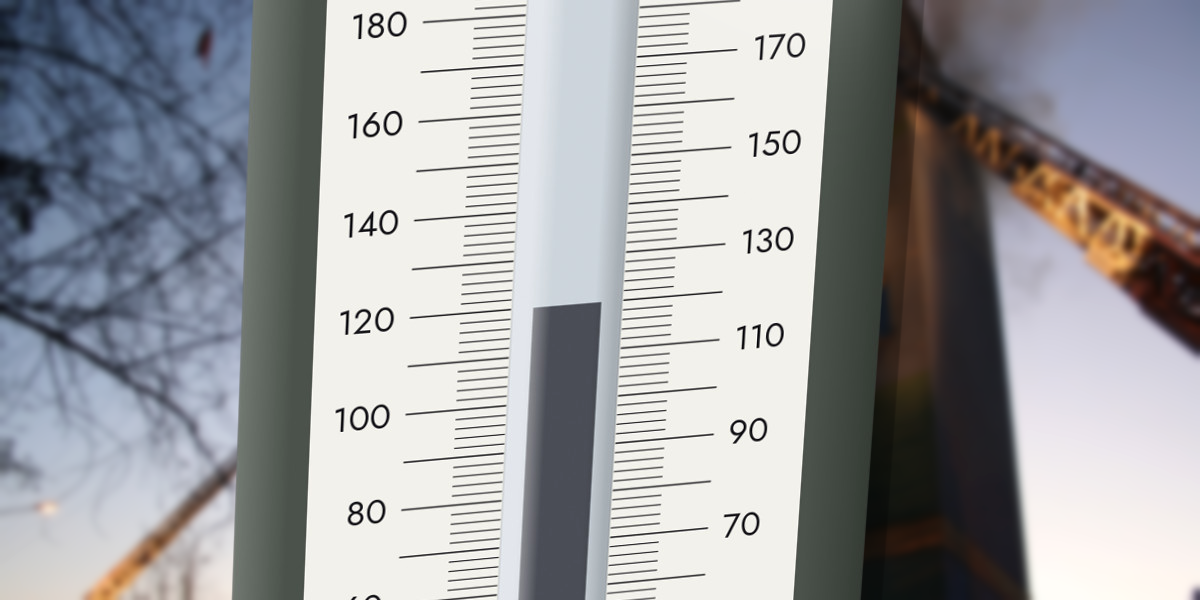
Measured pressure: 120 mmHg
